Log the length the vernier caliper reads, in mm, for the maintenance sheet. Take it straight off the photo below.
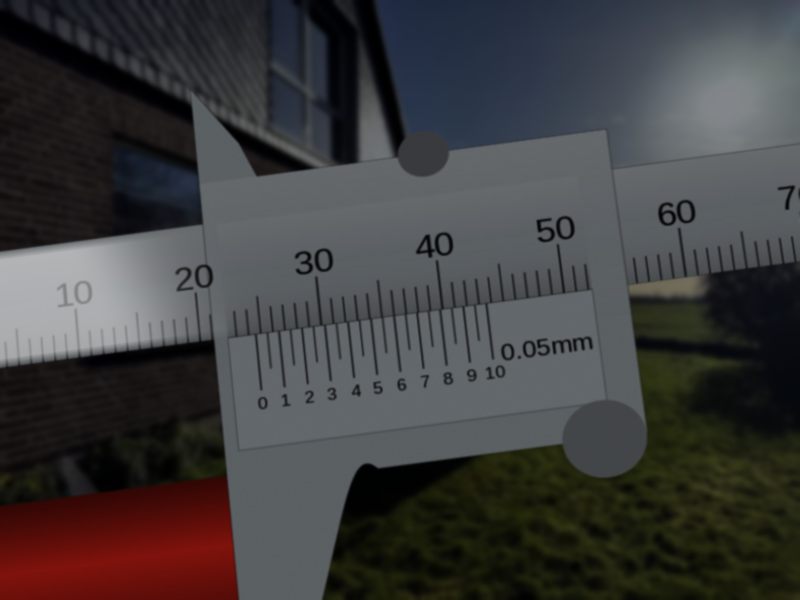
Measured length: 24.6 mm
